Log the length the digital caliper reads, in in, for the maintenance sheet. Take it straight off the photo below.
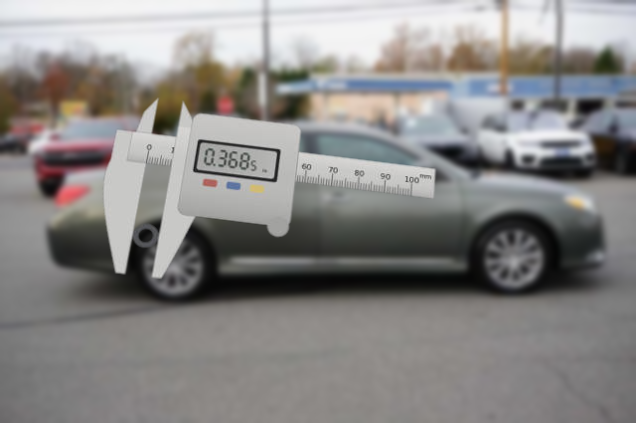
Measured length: 0.3685 in
